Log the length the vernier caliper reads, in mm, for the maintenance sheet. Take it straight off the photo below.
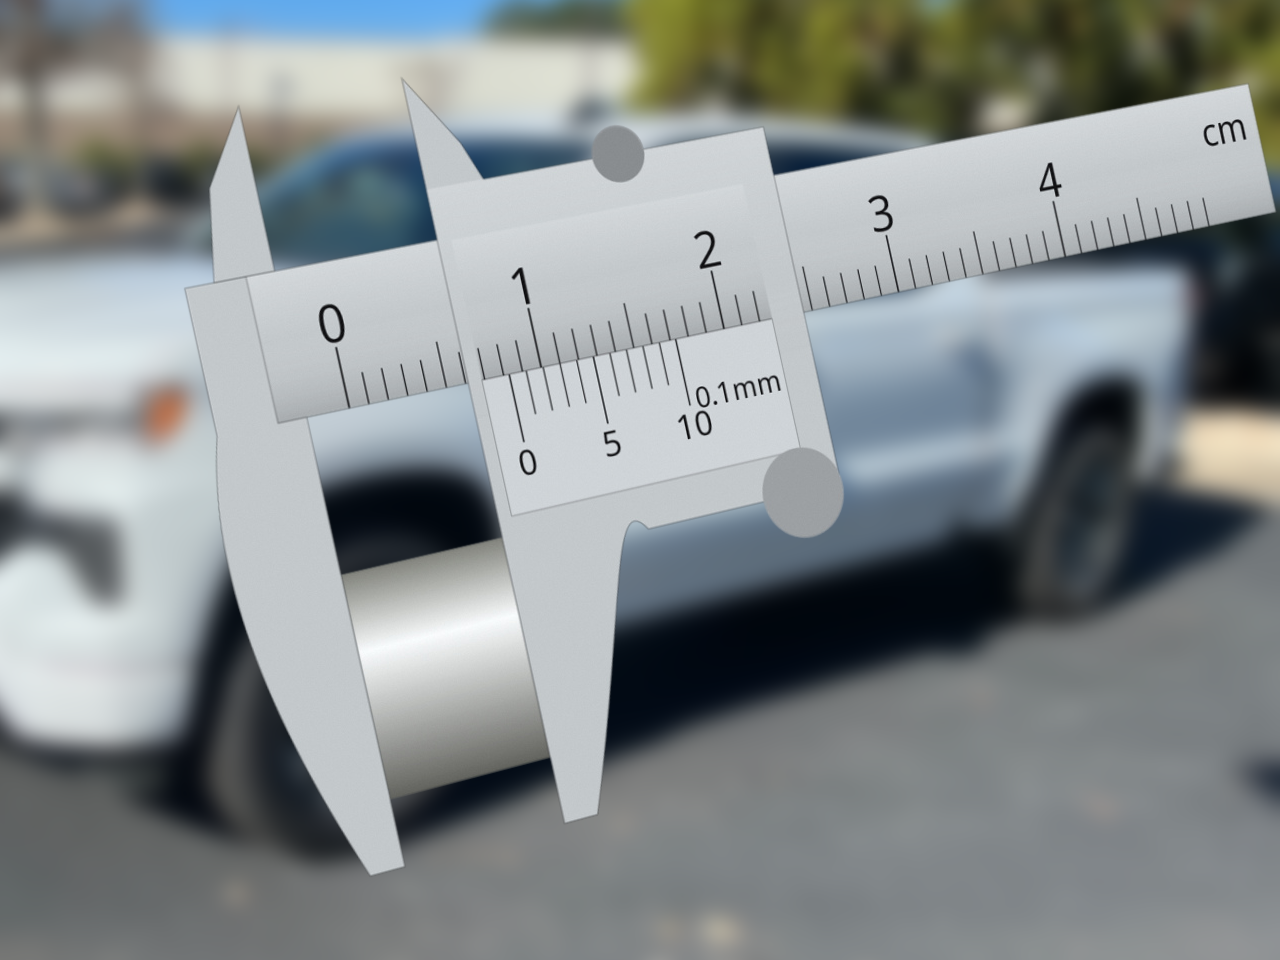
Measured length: 8.3 mm
